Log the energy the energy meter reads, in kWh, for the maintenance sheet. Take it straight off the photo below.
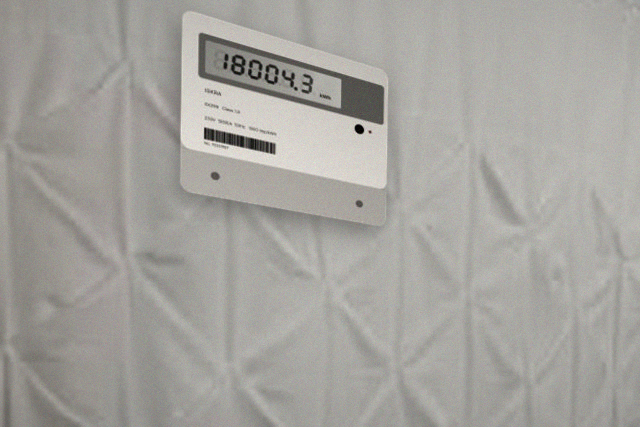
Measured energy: 18004.3 kWh
